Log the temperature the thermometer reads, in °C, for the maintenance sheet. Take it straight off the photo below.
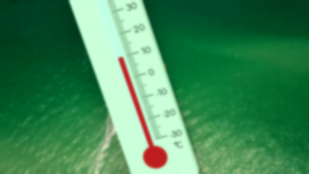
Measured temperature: 10 °C
